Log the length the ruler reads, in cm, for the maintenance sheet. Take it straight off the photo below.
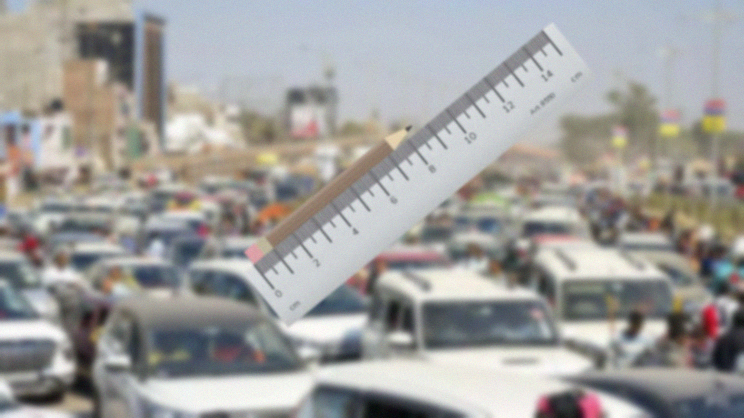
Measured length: 8.5 cm
